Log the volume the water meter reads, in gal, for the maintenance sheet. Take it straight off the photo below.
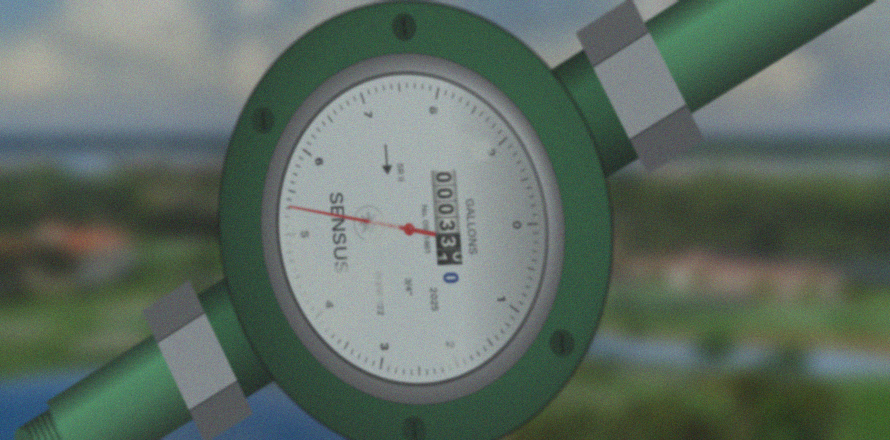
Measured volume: 3305.3 gal
